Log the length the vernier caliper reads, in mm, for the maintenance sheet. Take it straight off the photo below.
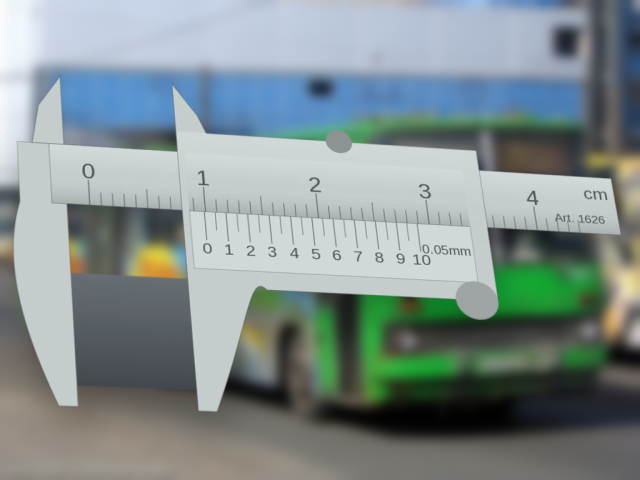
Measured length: 9.9 mm
